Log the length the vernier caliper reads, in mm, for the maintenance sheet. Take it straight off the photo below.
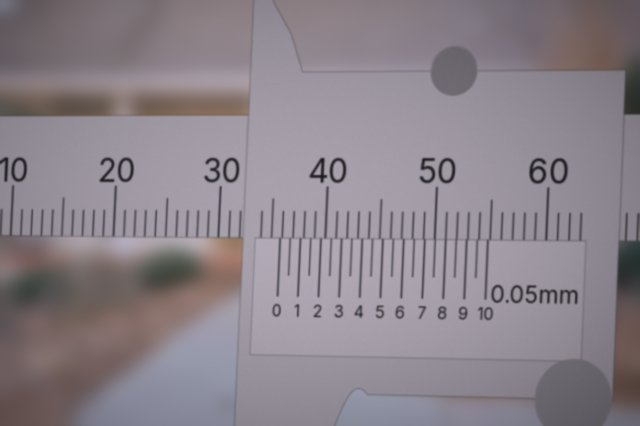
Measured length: 35.8 mm
